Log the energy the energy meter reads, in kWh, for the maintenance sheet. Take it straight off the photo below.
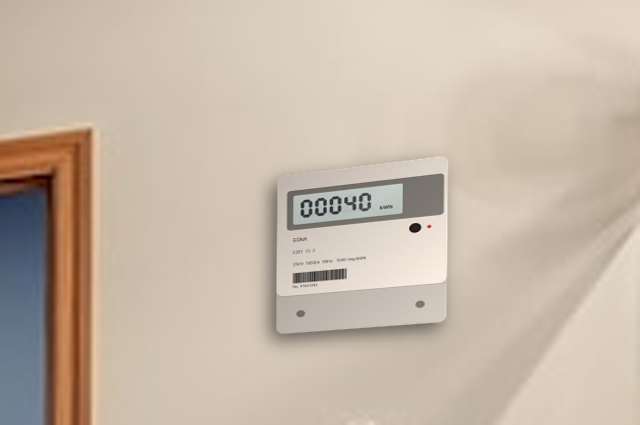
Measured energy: 40 kWh
